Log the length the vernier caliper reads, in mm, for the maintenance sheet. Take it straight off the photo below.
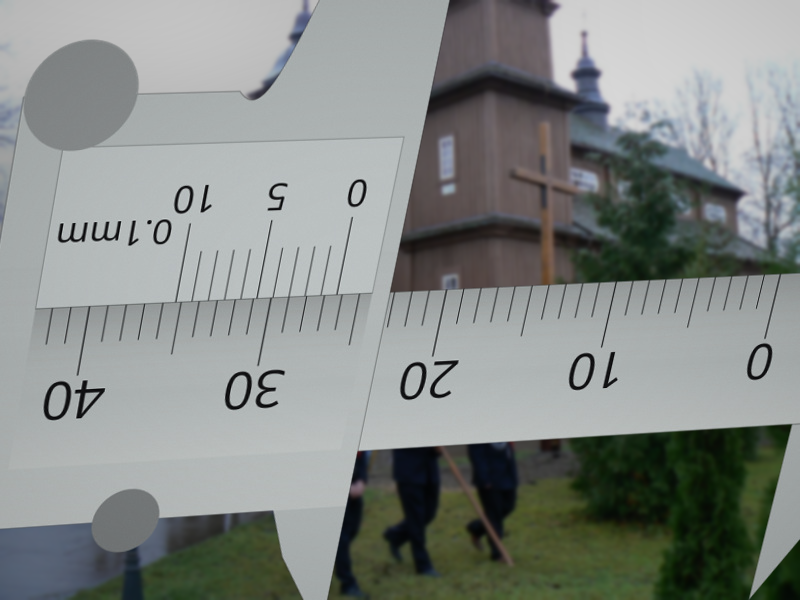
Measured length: 26.3 mm
